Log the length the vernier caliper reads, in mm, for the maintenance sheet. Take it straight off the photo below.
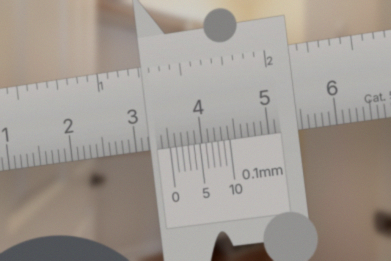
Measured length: 35.2 mm
